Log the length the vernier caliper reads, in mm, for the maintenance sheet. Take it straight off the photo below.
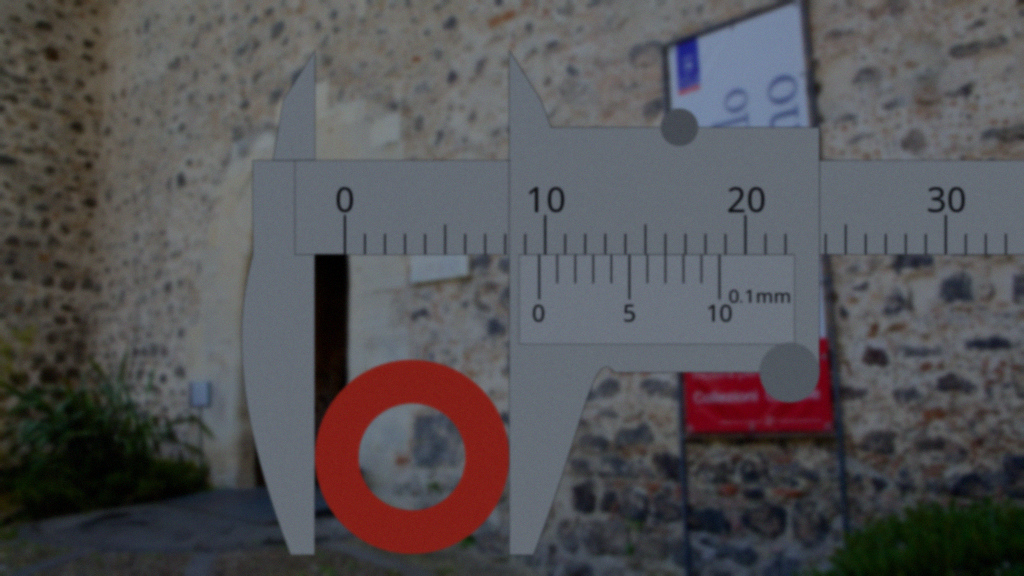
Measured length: 9.7 mm
